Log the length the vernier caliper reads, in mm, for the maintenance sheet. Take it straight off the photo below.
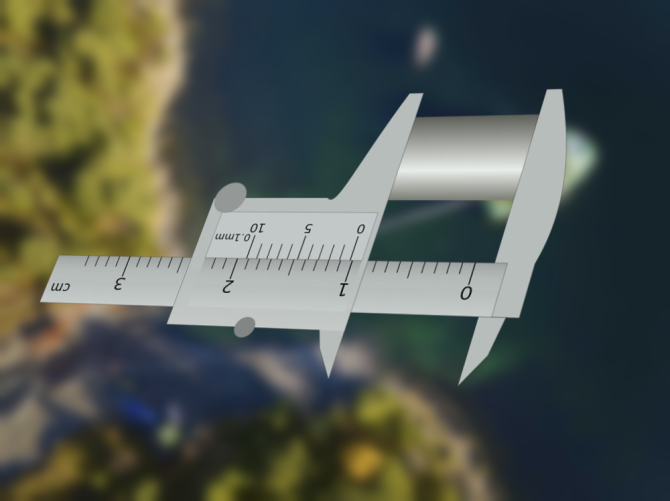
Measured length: 10.2 mm
